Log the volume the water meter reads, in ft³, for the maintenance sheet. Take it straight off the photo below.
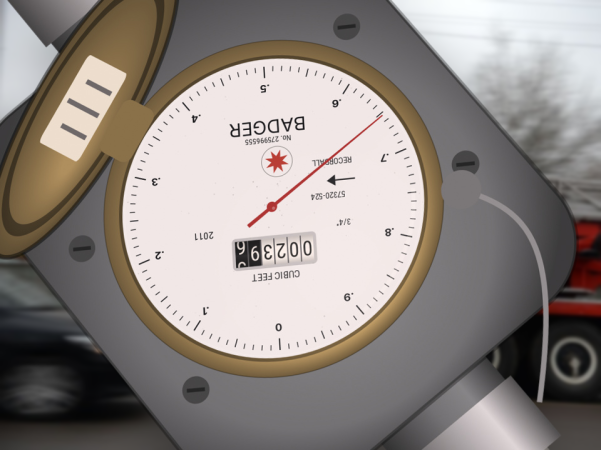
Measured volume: 2395.65 ft³
